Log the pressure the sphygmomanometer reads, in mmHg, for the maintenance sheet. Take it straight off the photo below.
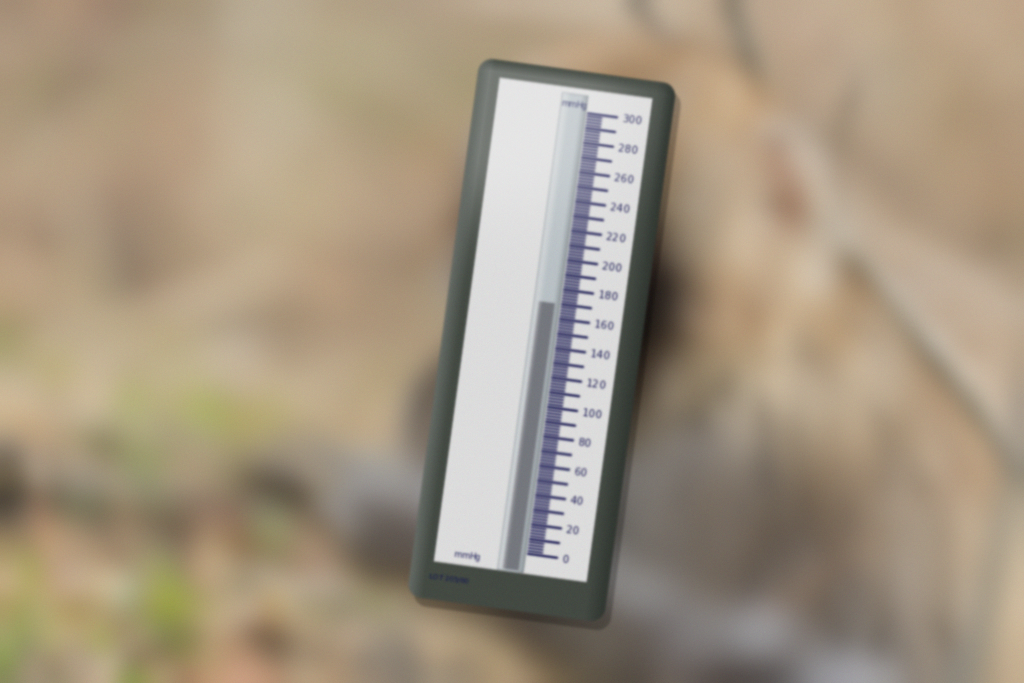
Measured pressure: 170 mmHg
